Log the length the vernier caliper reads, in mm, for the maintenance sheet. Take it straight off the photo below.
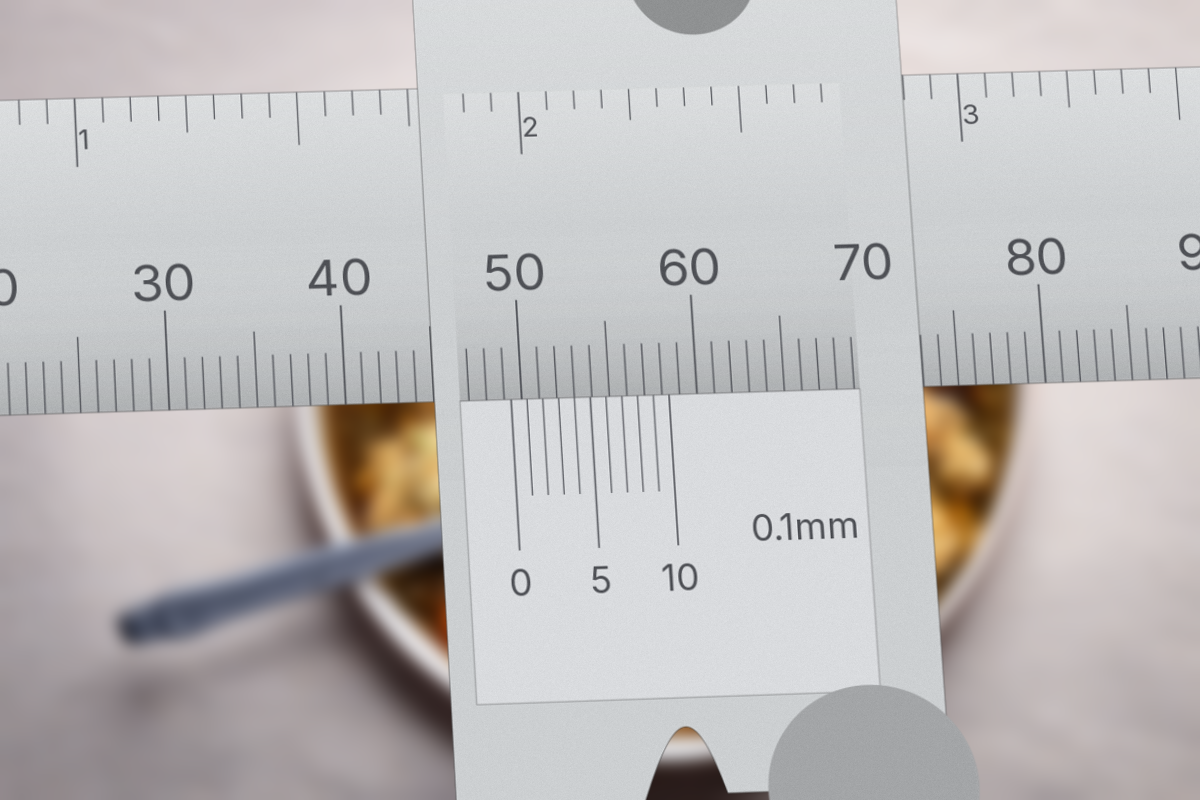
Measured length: 49.4 mm
